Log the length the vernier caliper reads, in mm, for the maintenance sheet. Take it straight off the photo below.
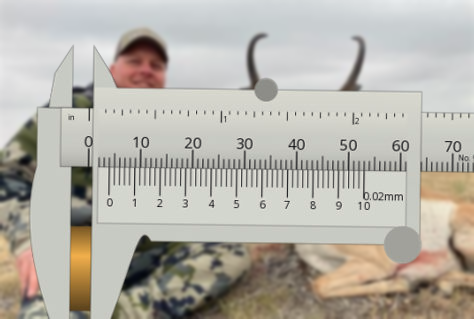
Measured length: 4.0 mm
